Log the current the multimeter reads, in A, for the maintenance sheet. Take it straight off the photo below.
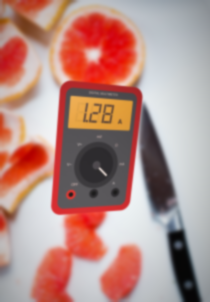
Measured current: 1.28 A
